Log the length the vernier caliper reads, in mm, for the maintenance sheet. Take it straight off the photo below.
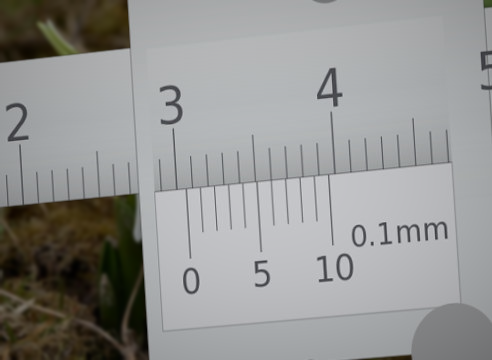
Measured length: 30.6 mm
